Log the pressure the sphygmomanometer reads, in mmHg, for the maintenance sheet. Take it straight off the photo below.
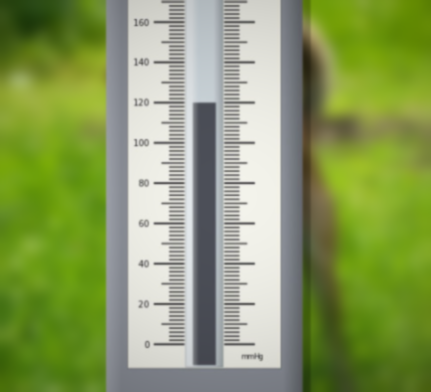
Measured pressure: 120 mmHg
